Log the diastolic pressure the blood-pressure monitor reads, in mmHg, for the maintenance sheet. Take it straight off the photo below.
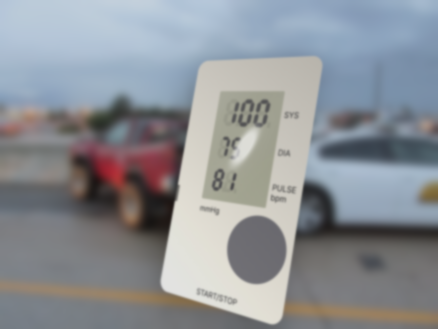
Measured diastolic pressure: 75 mmHg
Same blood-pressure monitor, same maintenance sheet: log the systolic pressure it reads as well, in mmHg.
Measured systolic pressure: 100 mmHg
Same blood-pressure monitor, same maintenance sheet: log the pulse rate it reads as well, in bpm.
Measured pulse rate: 81 bpm
